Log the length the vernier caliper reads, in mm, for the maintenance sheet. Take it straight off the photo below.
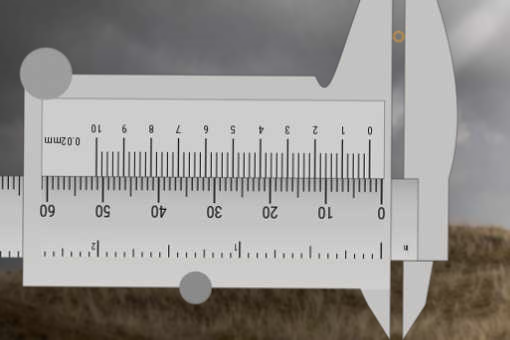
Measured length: 2.2 mm
